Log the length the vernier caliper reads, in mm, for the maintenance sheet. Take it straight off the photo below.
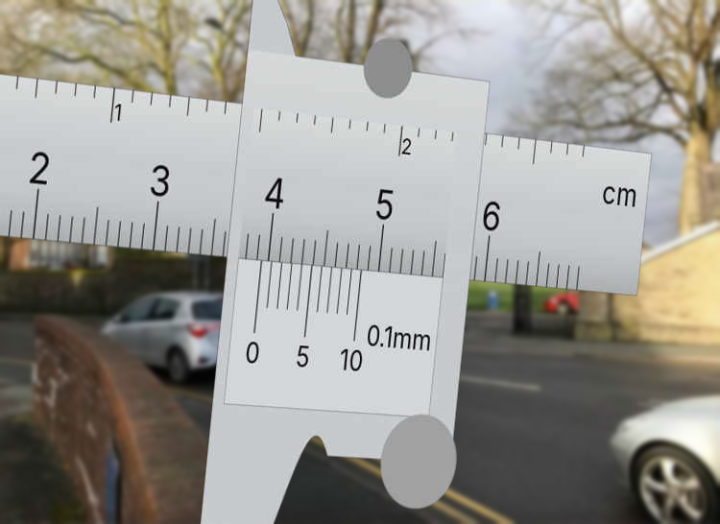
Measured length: 39.4 mm
